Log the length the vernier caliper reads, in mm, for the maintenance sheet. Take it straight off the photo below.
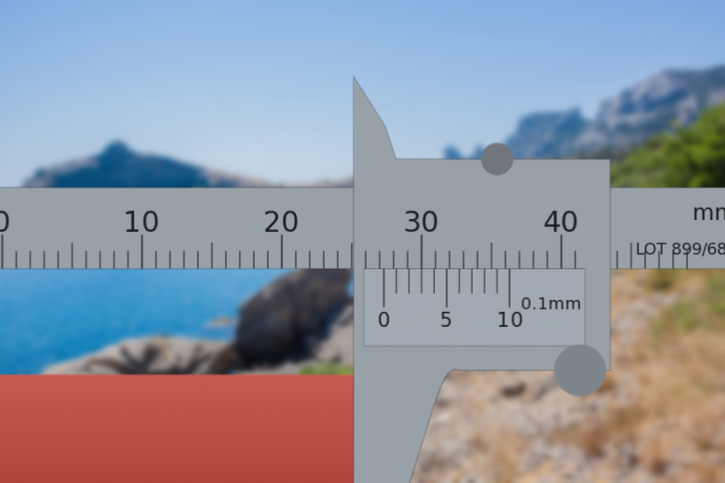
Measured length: 27.3 mm
